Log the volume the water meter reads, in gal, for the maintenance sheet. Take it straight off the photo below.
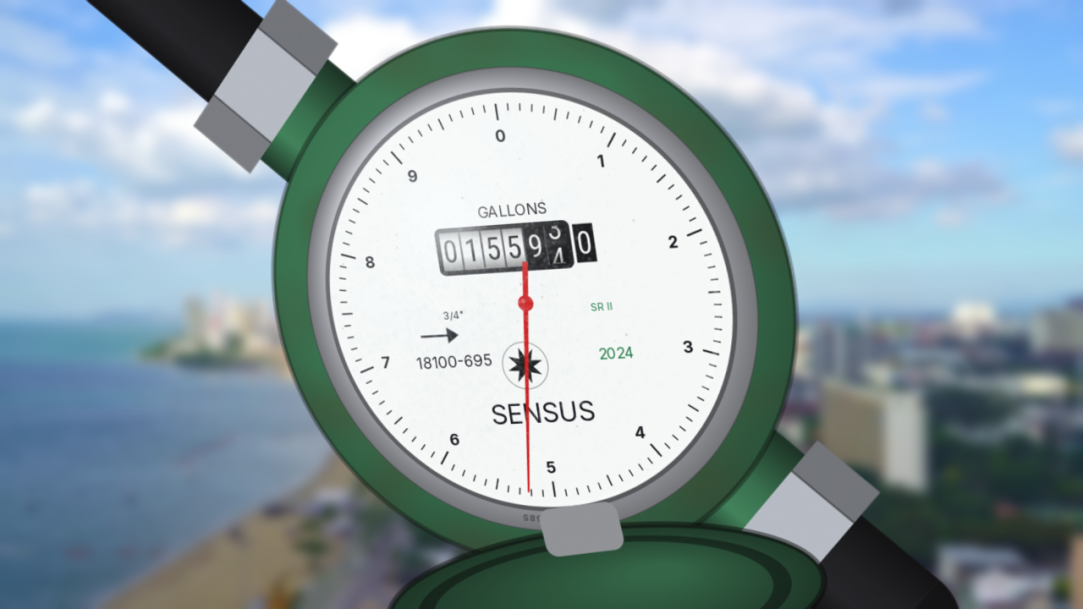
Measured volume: 155935.2 gal
